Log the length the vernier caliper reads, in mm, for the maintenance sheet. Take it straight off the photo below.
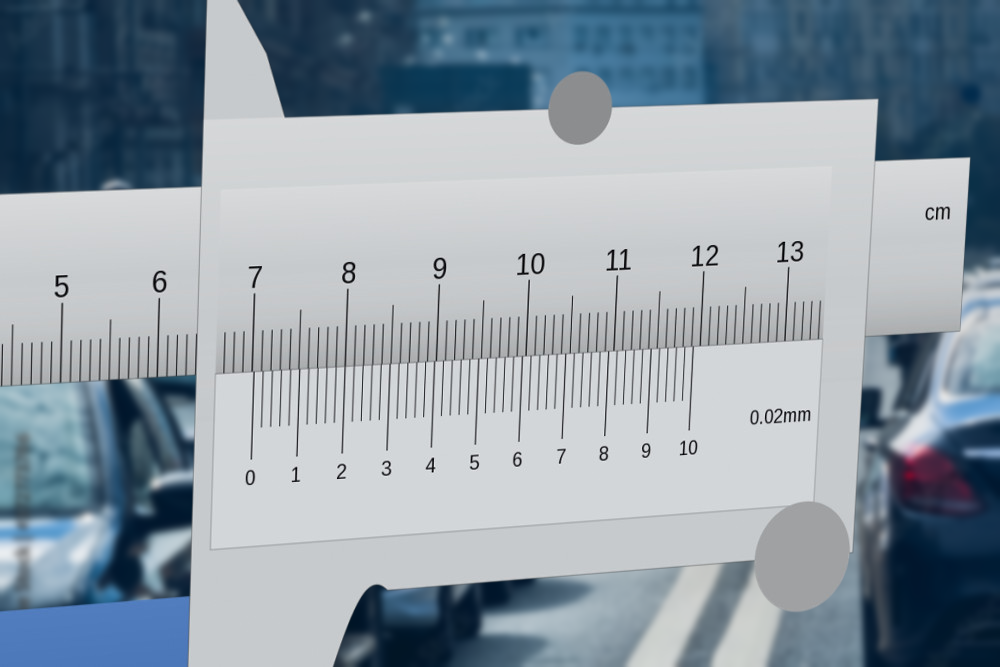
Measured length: 70.2 mm
